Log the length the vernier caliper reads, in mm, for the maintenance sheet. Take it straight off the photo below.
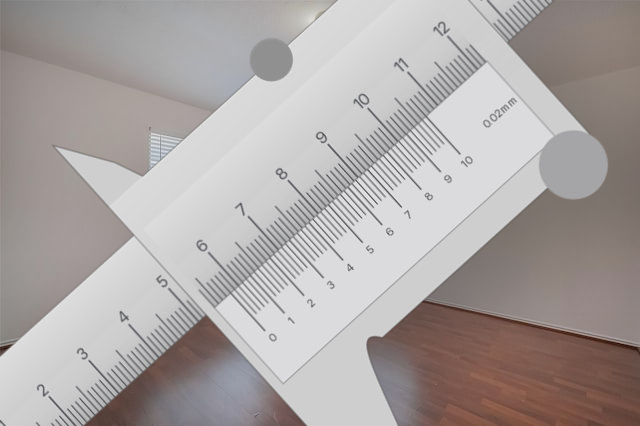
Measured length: 58.0 mm
